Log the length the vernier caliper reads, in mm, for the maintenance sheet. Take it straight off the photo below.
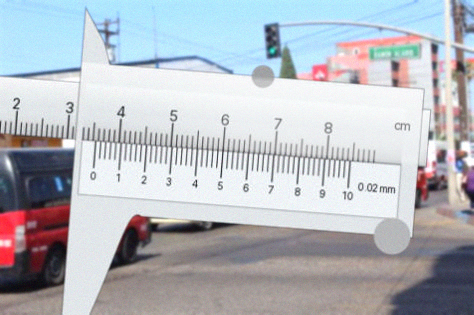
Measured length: 35.5 mm
